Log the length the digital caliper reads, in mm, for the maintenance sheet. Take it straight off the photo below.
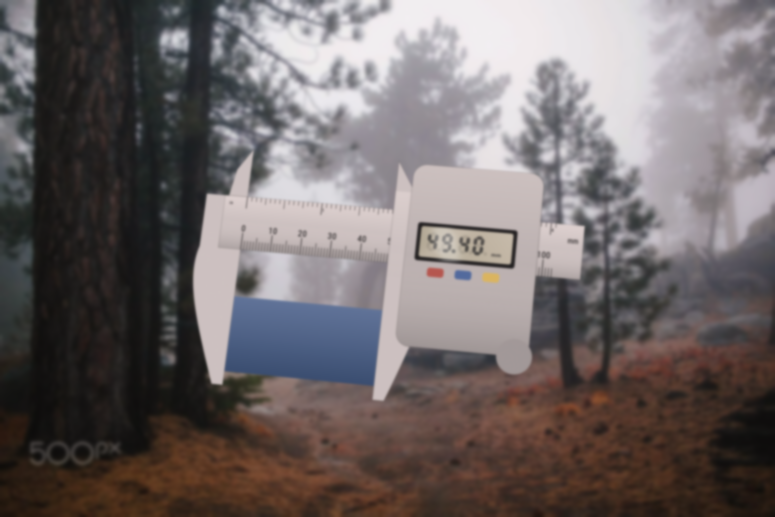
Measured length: 49.40 mm
